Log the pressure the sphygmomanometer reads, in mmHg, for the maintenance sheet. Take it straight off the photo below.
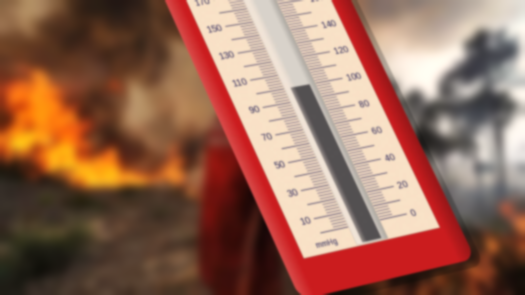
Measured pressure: 100 mmHg
